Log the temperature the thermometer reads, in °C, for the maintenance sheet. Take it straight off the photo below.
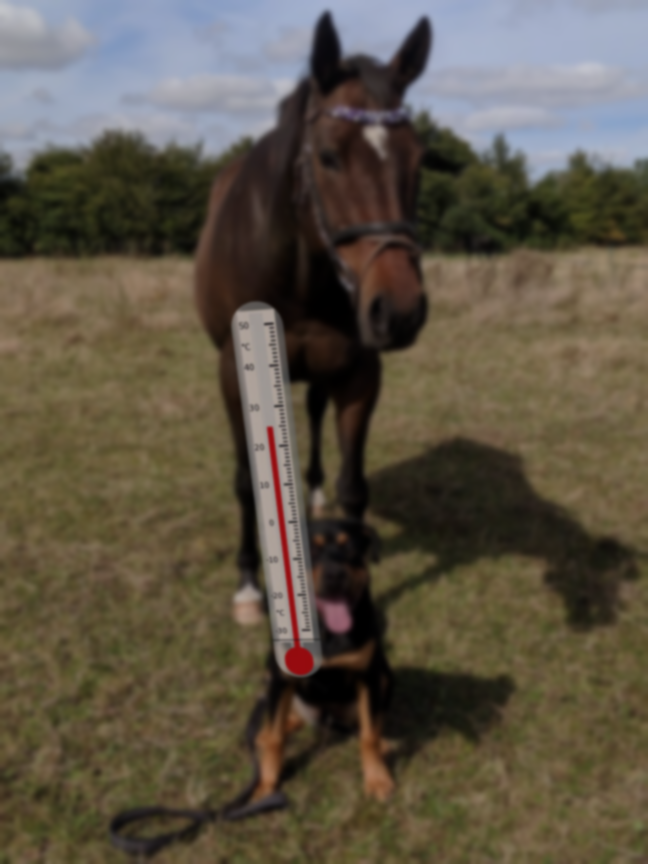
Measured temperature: 25 °C
